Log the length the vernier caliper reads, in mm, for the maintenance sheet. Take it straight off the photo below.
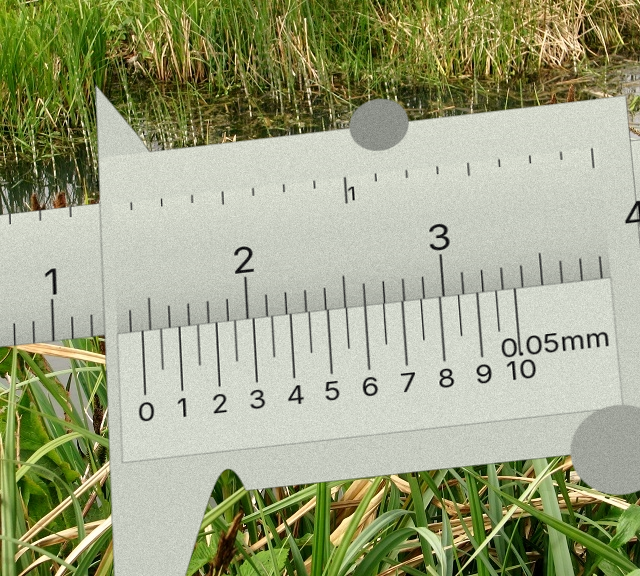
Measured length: 14.6 mm
